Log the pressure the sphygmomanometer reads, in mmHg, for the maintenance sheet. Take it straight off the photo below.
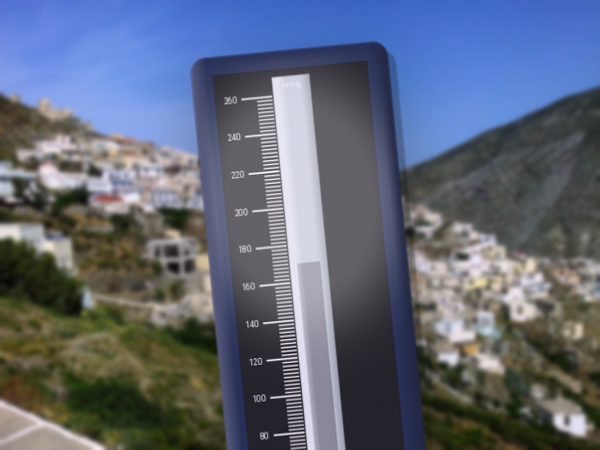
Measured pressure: 170 mmHg
